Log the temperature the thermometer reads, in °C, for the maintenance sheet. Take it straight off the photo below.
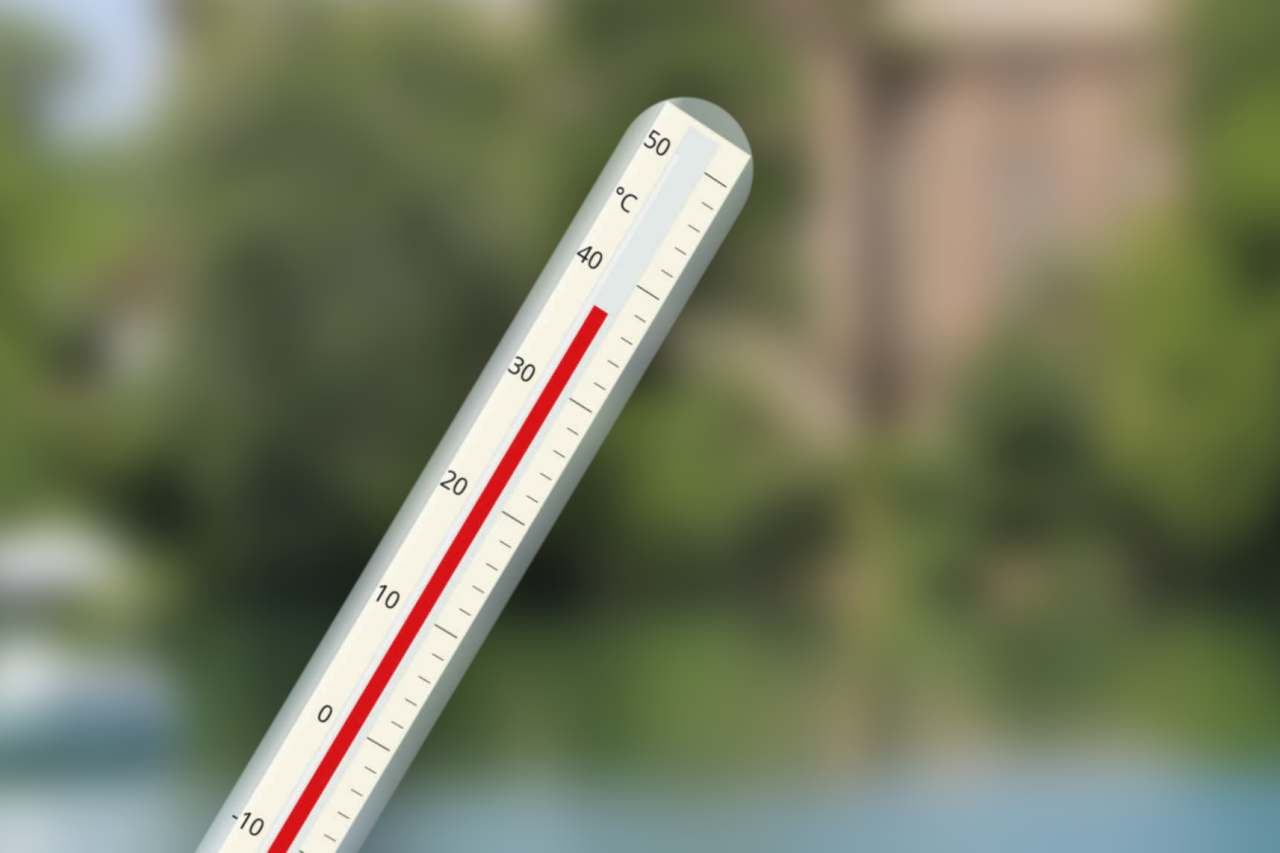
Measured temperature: 37 °C
